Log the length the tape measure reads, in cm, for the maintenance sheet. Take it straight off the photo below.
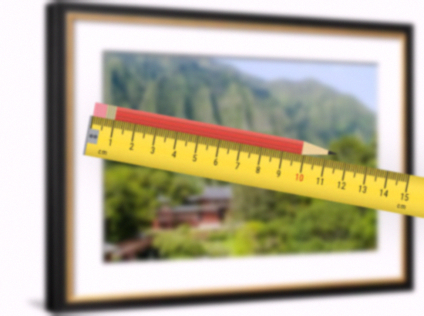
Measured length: 11.5 cm
